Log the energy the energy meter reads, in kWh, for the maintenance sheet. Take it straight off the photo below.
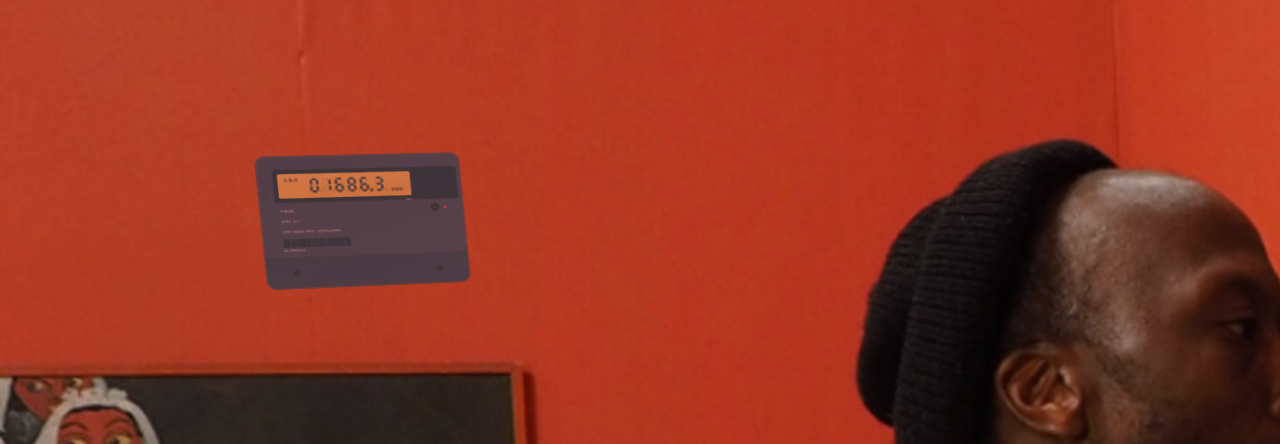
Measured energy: 1686.3 kWh
